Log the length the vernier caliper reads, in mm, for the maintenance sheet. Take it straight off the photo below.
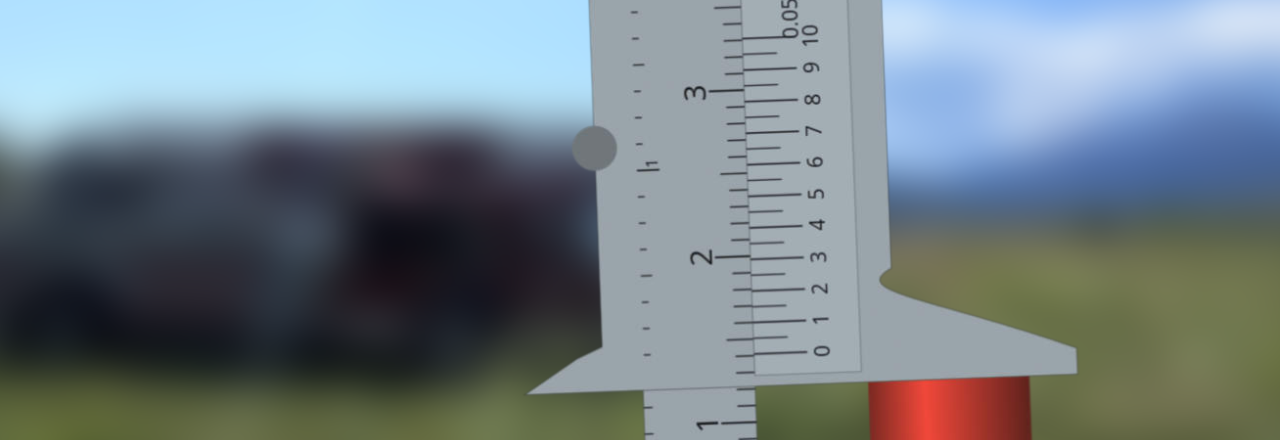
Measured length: 14.1 mm
